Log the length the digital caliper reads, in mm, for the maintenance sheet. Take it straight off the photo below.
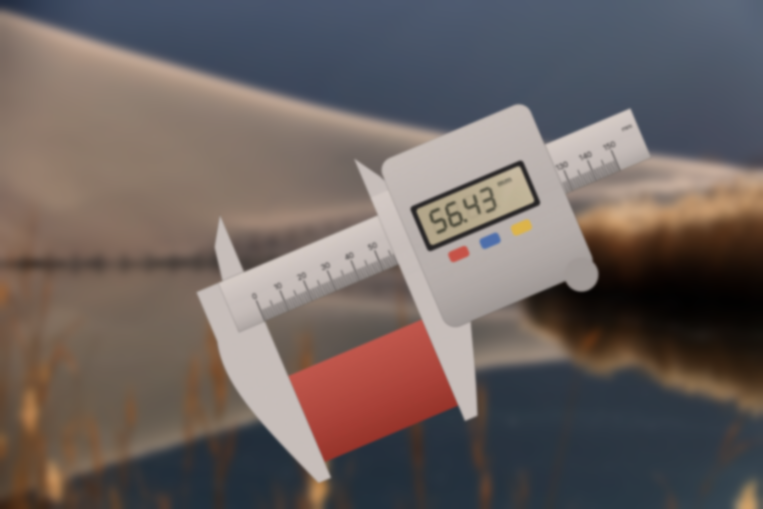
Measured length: 56.43 mm
